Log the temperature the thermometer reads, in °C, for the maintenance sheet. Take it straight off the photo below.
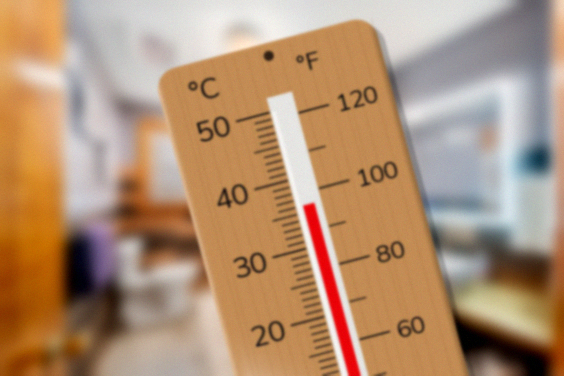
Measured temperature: 36 °C
